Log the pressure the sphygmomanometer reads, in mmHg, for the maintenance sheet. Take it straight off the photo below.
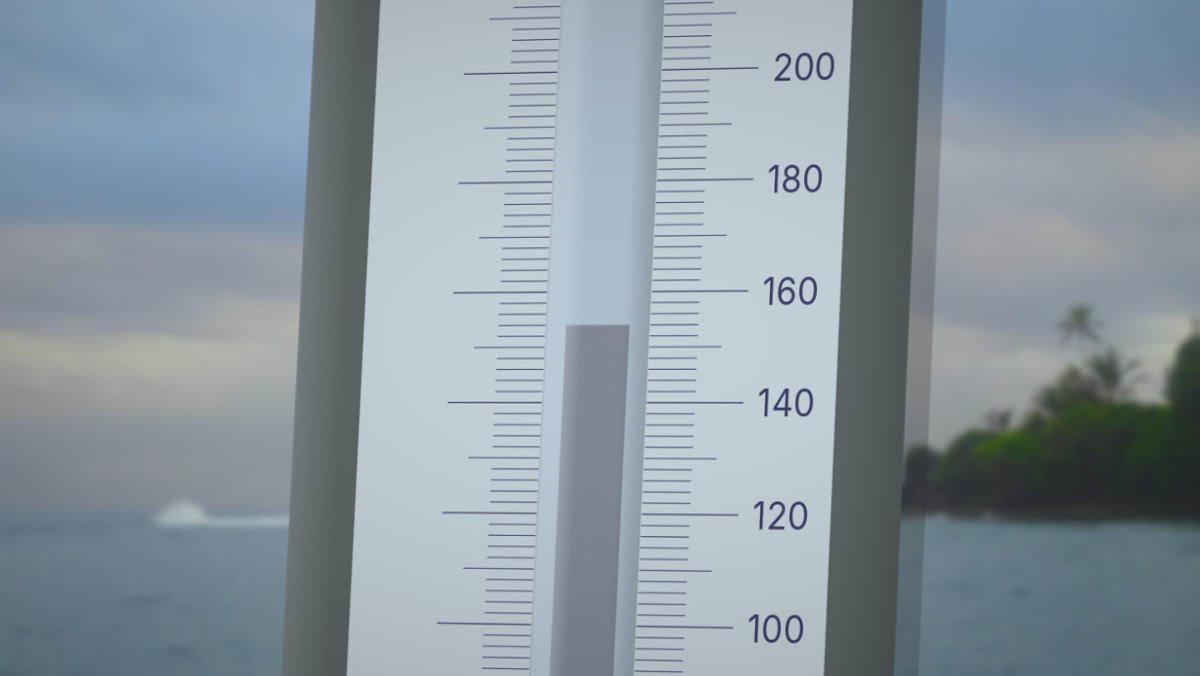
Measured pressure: 154 mmHg
